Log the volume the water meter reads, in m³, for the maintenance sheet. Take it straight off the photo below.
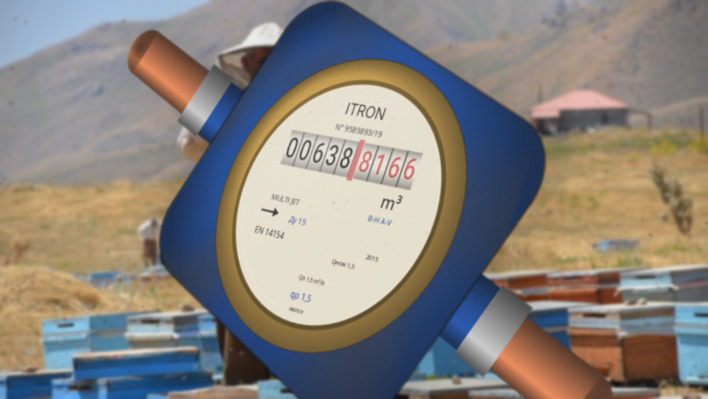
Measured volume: 638.8166 m³
